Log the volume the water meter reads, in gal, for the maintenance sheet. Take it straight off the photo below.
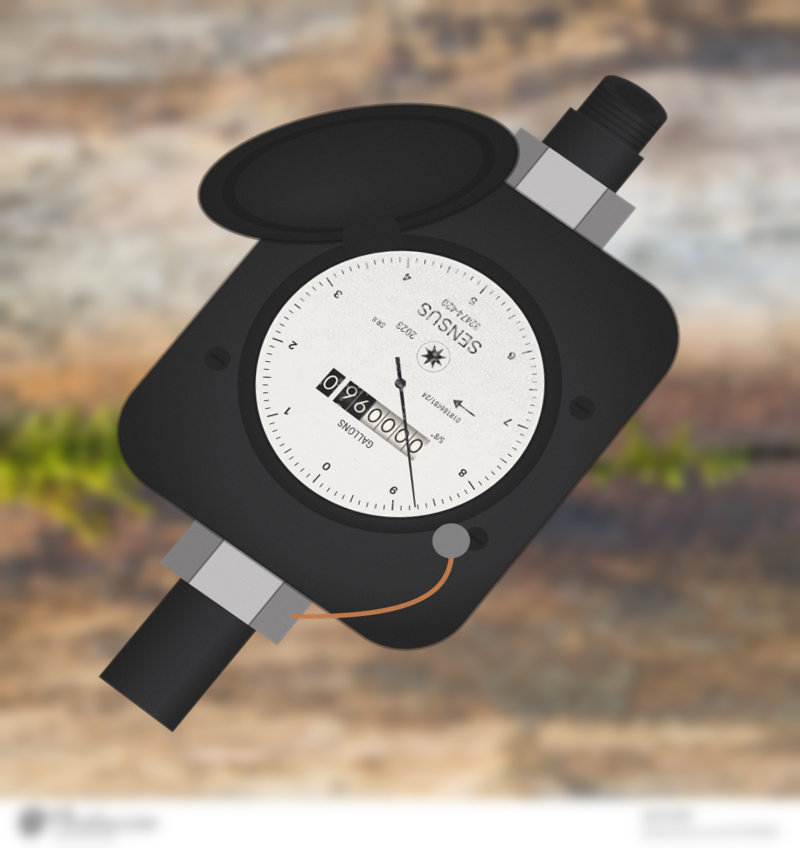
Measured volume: 958.7 gal
